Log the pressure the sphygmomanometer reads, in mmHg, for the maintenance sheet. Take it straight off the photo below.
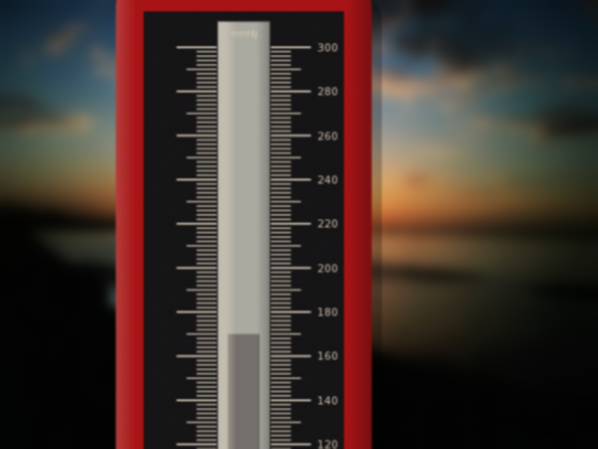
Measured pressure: 170 mmHg
